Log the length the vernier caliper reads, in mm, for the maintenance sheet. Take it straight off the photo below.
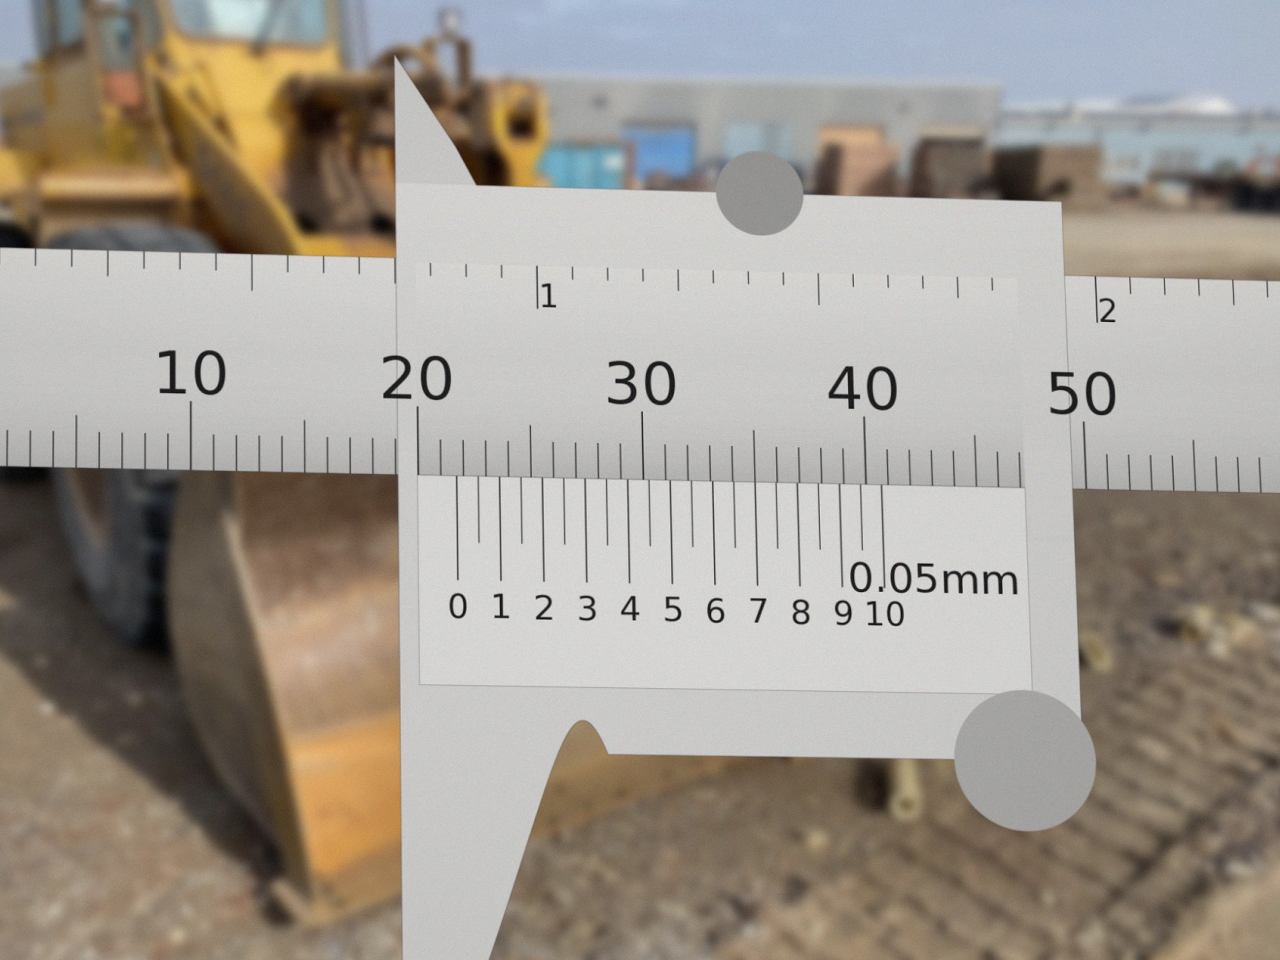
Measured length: 21.7 mm
